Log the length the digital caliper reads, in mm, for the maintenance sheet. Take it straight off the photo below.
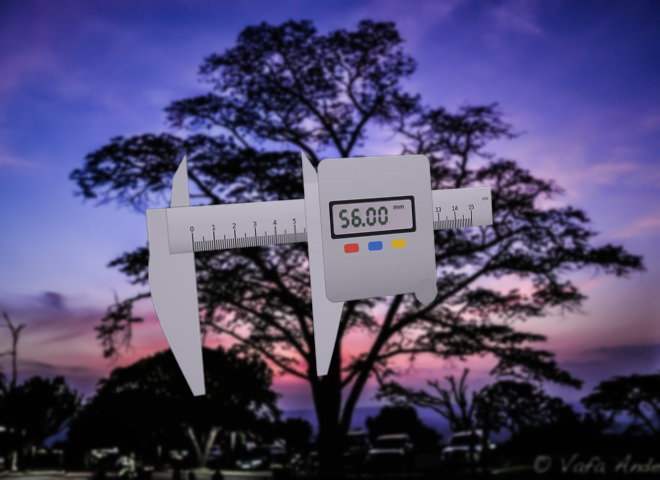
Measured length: 56.00 mm
